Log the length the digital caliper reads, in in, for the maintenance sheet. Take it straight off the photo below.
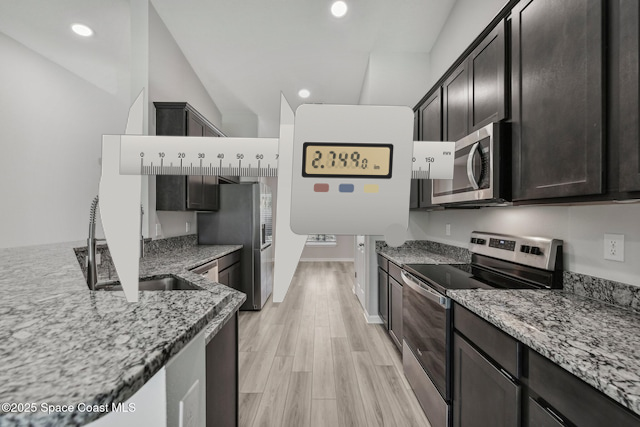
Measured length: 2.7490 in
